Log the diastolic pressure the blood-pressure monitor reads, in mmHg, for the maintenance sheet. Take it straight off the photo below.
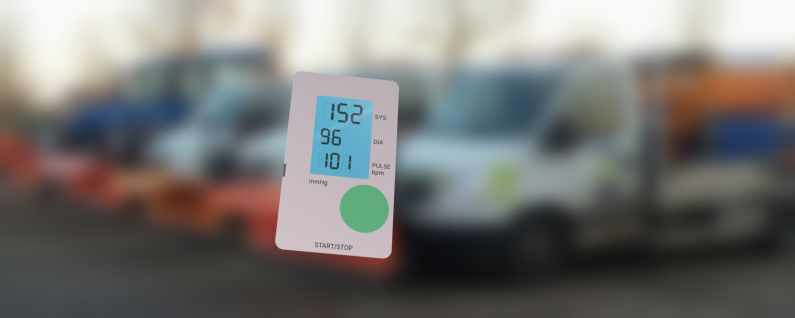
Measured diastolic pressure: 96 mmHg
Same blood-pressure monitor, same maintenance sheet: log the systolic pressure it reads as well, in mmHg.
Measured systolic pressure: 152 mmHg
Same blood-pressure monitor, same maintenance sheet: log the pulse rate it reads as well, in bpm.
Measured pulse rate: 101 bpm
